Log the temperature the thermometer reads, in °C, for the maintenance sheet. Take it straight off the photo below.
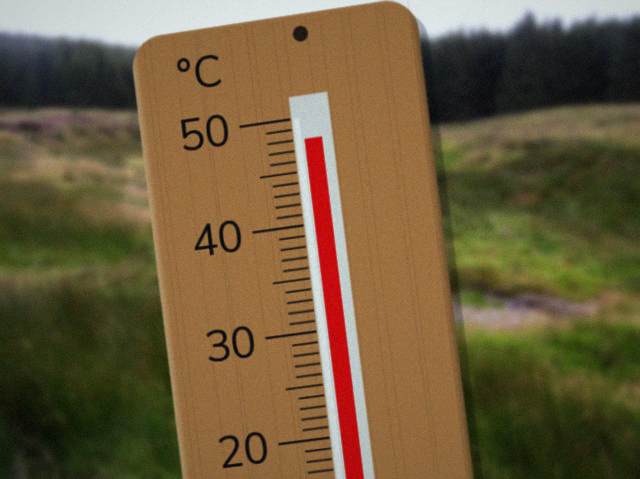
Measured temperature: 48 °C
